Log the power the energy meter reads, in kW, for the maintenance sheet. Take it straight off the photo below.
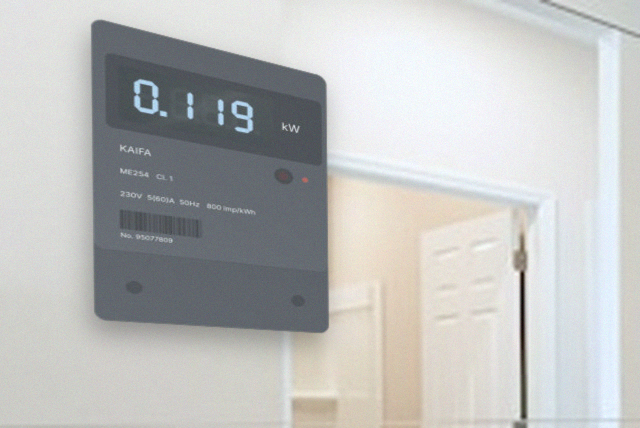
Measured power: 0.119 kW
